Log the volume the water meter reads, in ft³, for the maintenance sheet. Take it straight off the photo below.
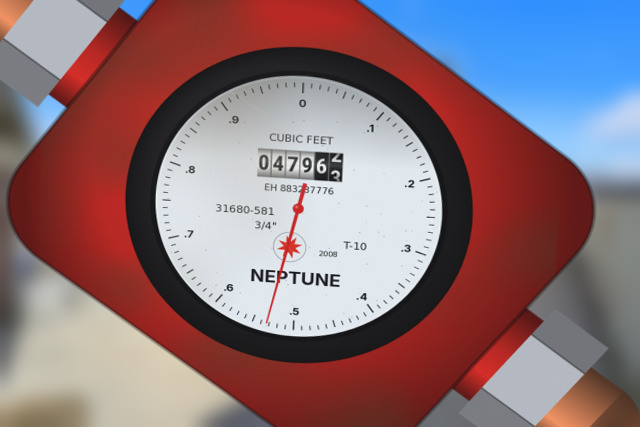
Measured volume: 47962.53 ft³
